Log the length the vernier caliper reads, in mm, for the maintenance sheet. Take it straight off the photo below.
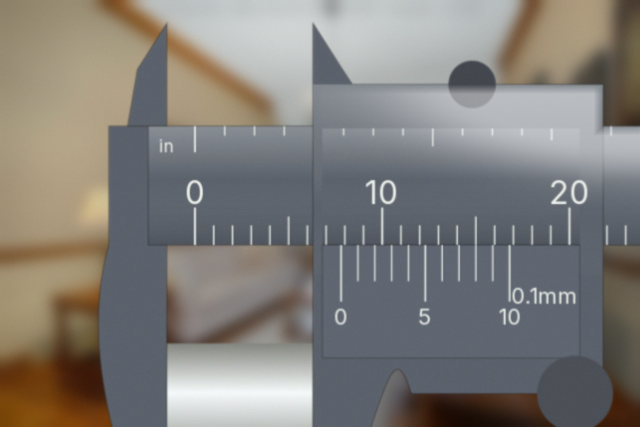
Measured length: 7.8 mm
